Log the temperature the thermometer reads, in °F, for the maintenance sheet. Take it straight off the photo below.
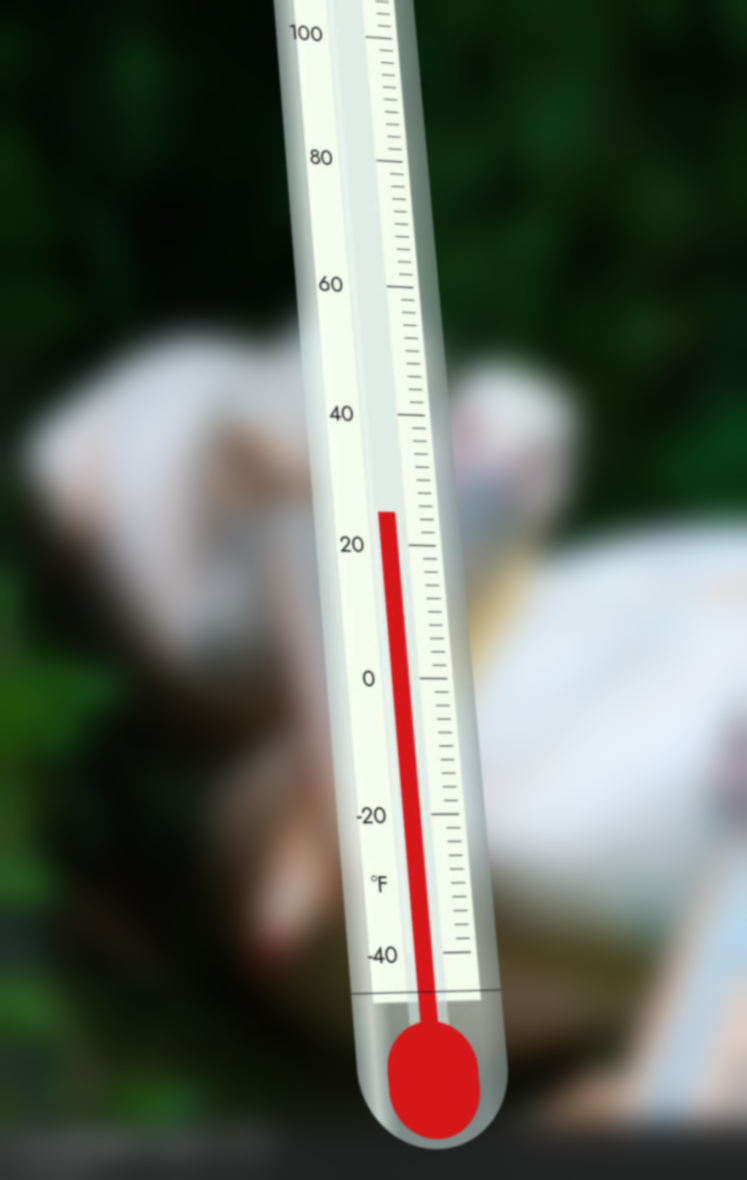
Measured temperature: 25 °F
